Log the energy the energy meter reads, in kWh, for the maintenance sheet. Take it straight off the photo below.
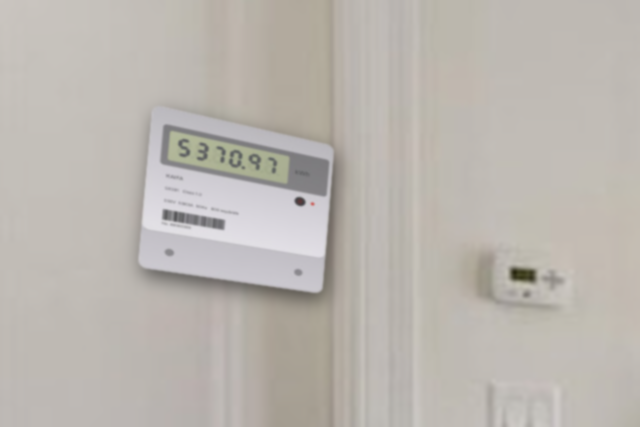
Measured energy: 5370.97 kWh
